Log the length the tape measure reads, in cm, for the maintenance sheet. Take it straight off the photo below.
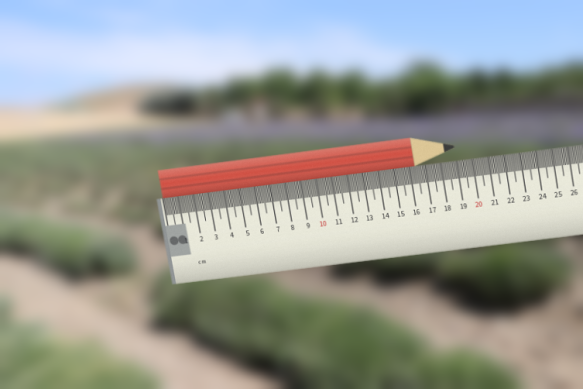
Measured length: 19 cm
